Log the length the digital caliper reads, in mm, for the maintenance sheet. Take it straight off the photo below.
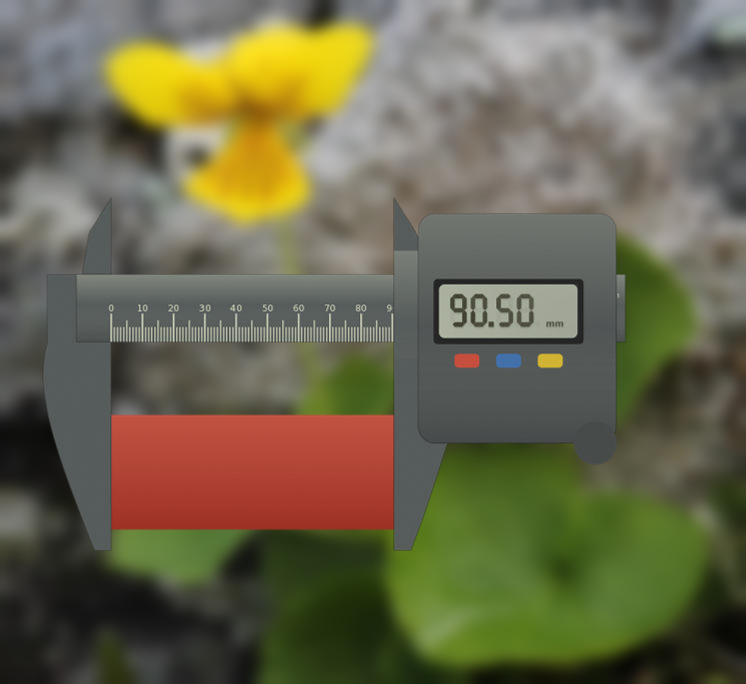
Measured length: 90.50 mm
